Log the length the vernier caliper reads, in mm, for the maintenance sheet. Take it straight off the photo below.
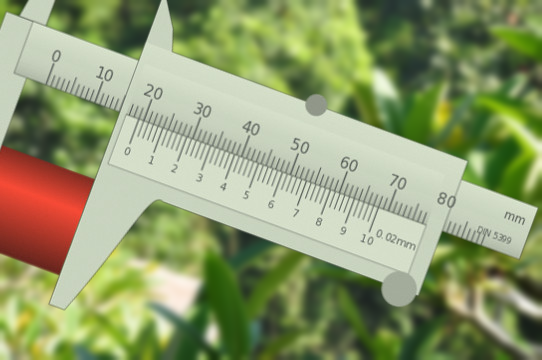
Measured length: 19.0 mm
